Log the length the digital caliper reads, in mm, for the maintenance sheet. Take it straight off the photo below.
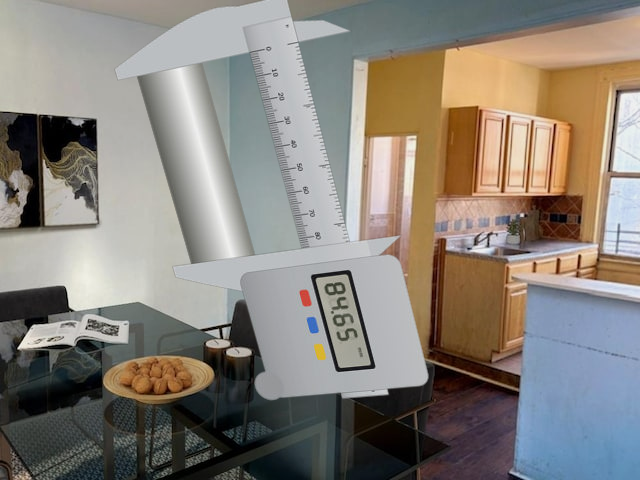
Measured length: 84.65 mm
